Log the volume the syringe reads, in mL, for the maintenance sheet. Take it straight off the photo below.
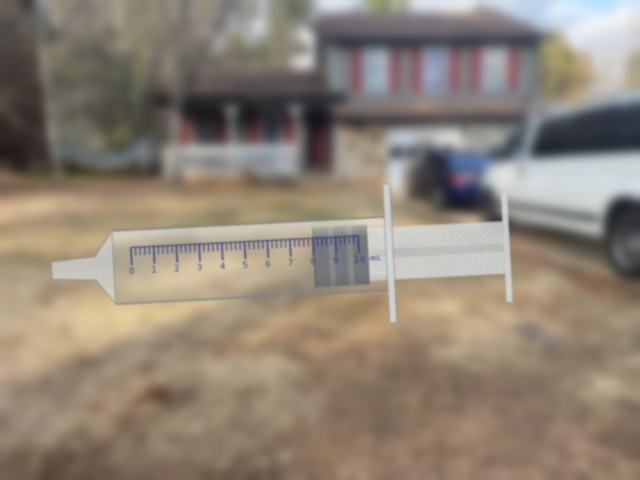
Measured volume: 8 mL
